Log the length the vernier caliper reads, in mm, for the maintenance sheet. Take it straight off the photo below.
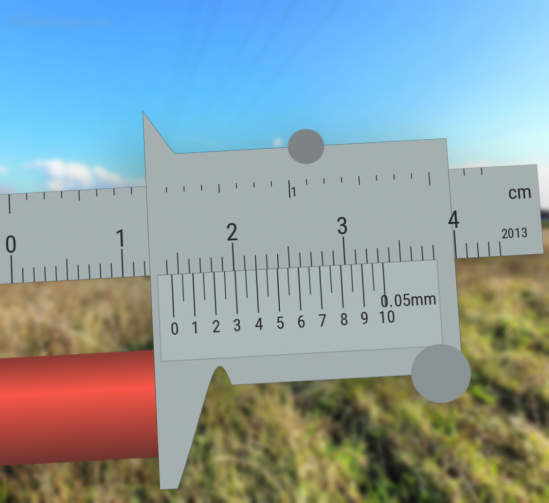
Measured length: 14.4 mm
